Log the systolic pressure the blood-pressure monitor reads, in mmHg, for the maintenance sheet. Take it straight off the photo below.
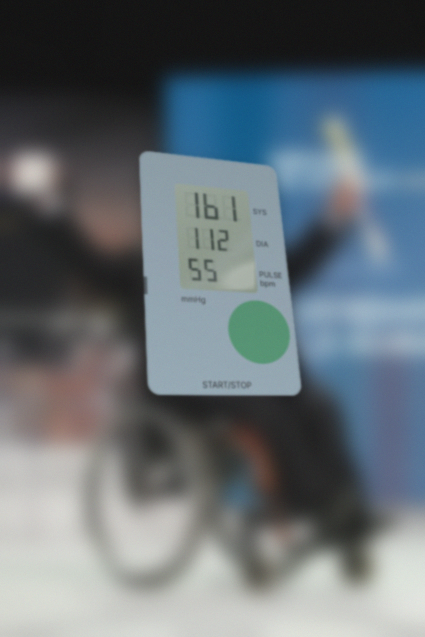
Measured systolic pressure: 161 mmHg
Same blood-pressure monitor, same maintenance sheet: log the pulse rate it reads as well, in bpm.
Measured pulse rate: 55 bpm
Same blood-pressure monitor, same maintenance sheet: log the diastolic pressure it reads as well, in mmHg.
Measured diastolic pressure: 112 mmHg
